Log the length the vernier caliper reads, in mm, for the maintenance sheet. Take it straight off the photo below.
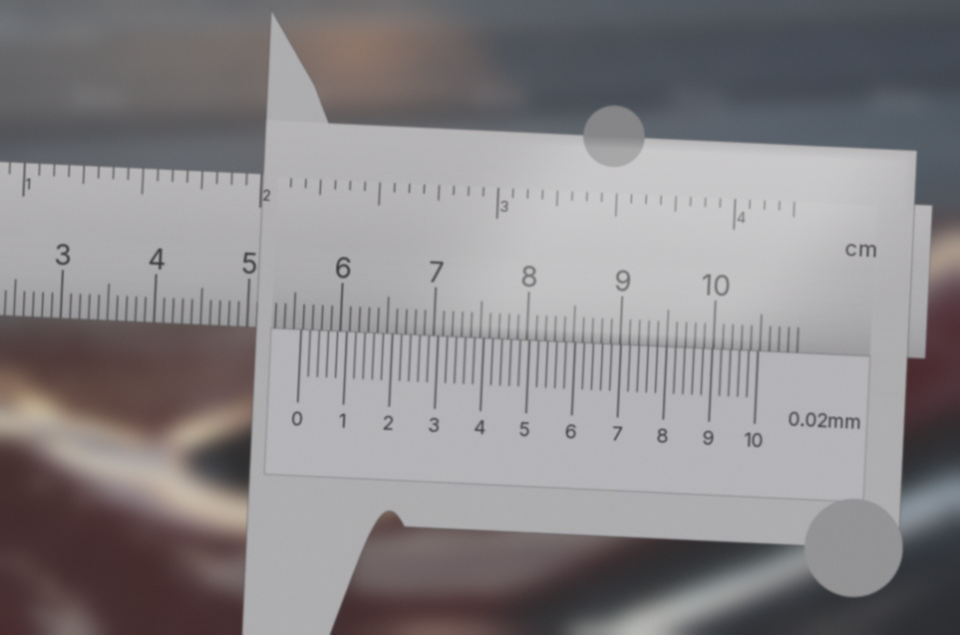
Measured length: 55.8 mm
